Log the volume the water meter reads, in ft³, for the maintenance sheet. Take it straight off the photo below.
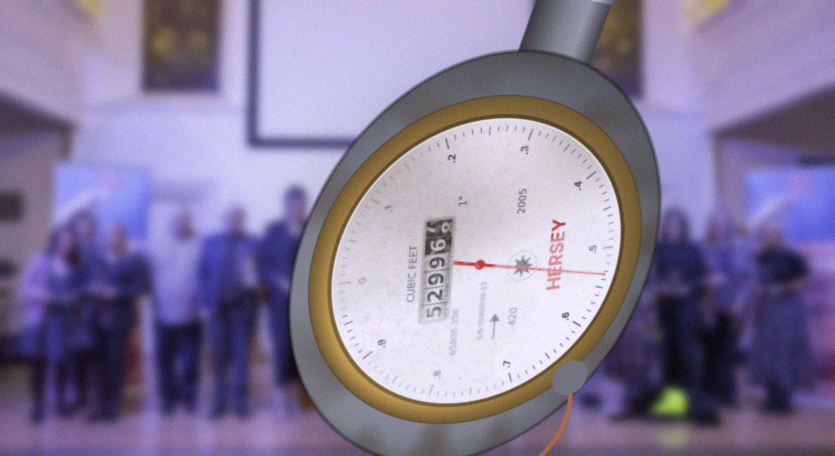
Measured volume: 529967.53 ft³
